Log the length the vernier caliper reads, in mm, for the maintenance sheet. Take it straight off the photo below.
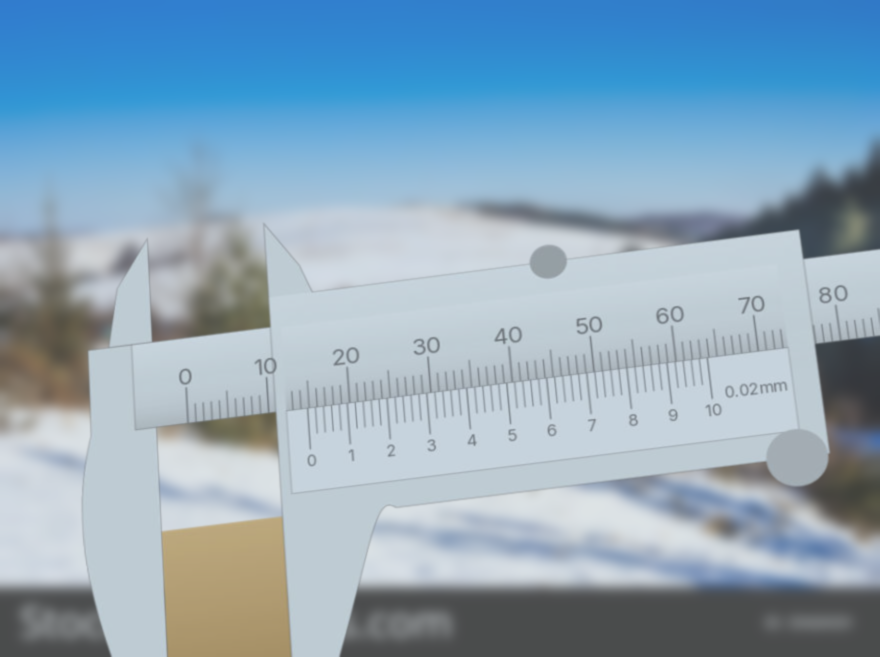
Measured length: 14.8 mm
